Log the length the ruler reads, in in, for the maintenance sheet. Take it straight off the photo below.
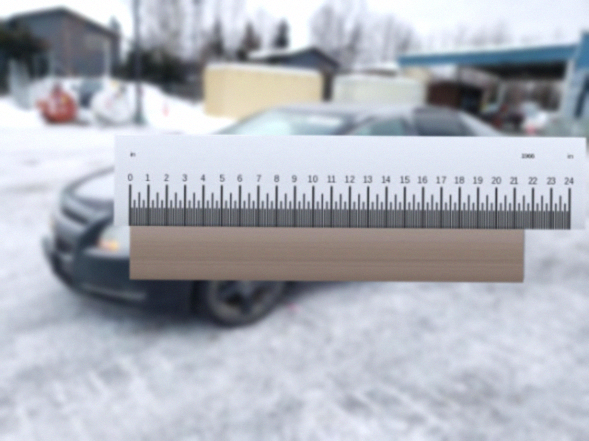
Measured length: 21.5 in
